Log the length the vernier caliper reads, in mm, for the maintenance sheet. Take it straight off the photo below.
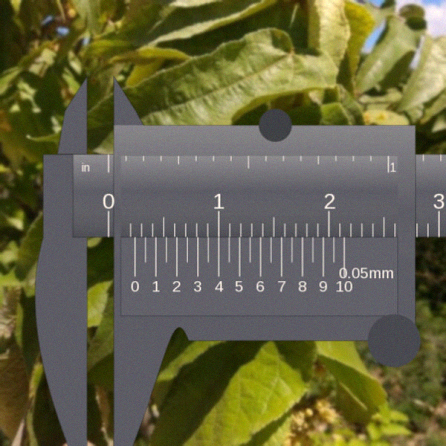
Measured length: 2.4 mm
